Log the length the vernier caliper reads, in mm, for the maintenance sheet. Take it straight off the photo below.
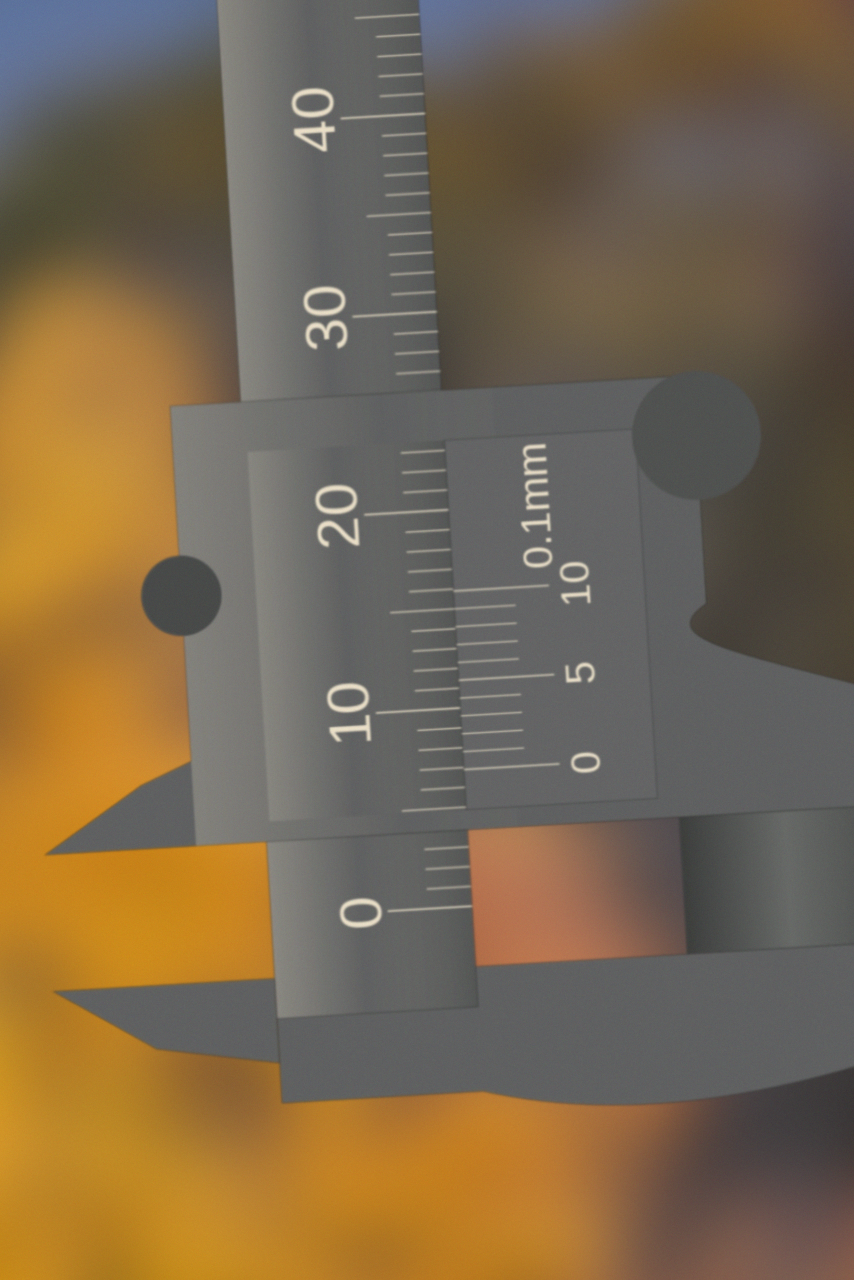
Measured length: 6.9 mm
